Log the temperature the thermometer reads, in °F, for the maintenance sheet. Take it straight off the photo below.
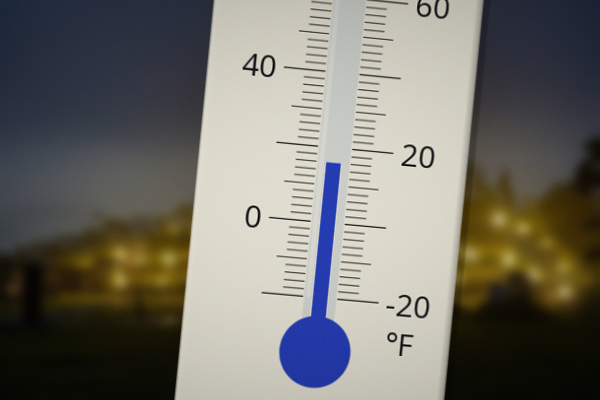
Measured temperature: 16 °F
